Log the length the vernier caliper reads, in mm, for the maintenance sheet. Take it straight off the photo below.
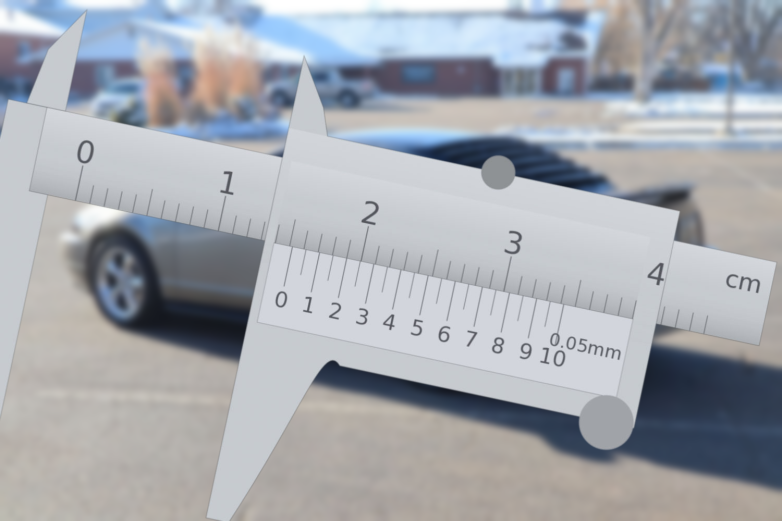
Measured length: 15.2 mm
